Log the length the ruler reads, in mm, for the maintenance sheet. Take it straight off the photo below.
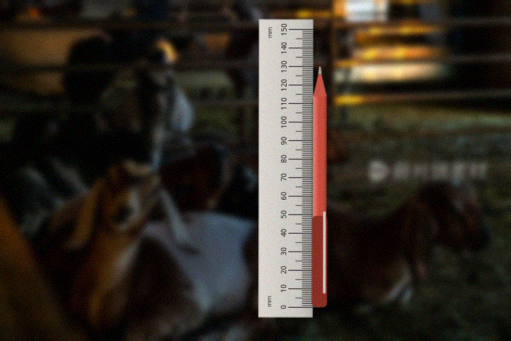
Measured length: 130 mm
